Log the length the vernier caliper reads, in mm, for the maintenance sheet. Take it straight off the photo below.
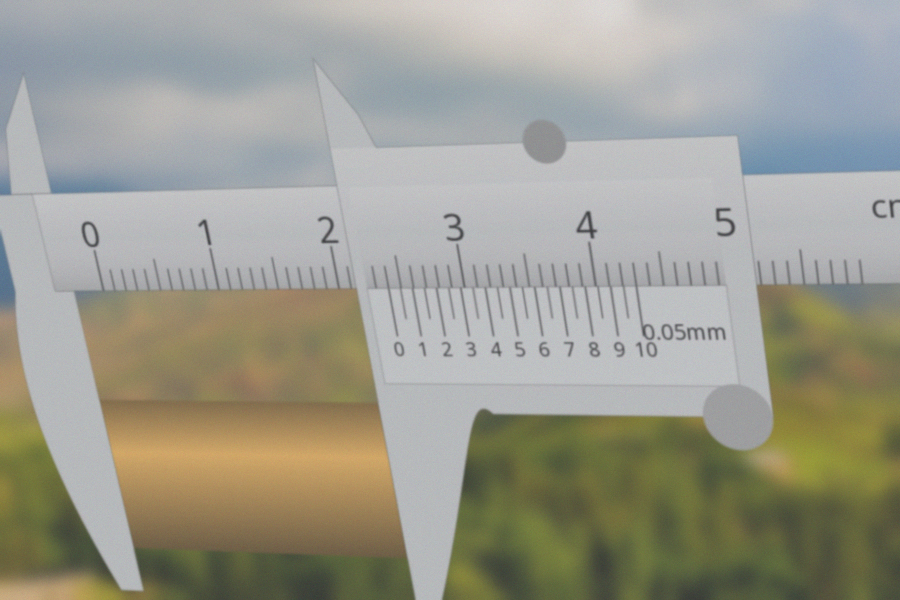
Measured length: 24.0 mm
